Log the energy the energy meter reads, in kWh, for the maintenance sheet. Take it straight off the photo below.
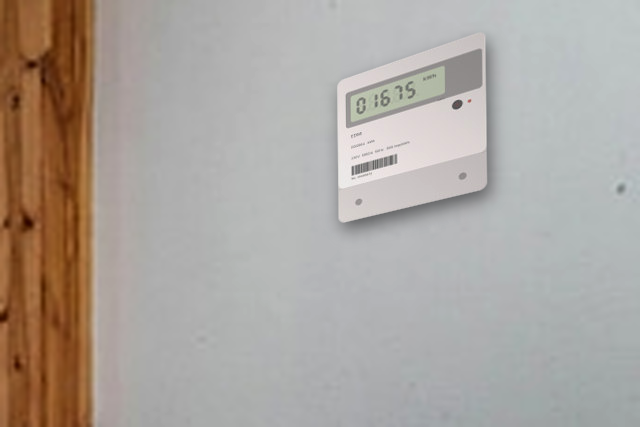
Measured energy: 1675 kWh
